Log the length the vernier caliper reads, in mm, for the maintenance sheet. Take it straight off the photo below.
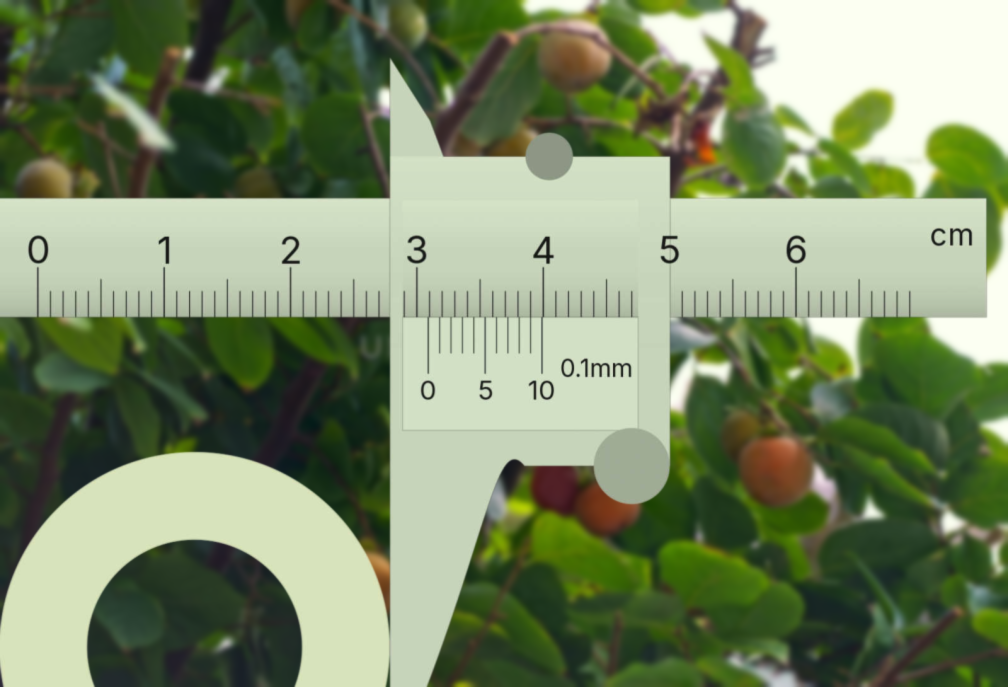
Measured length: 30.9 mm
